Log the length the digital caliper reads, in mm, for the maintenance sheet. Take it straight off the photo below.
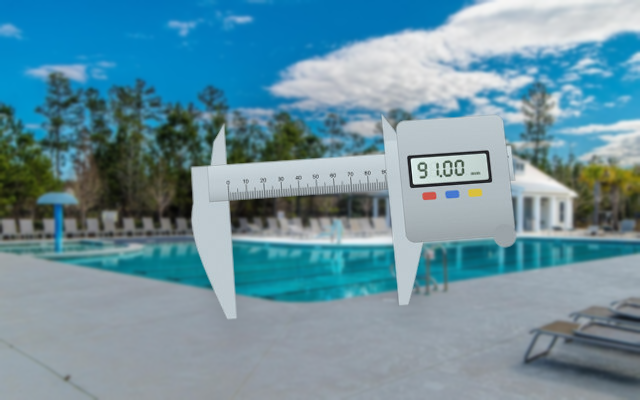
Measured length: 91.00 mm
